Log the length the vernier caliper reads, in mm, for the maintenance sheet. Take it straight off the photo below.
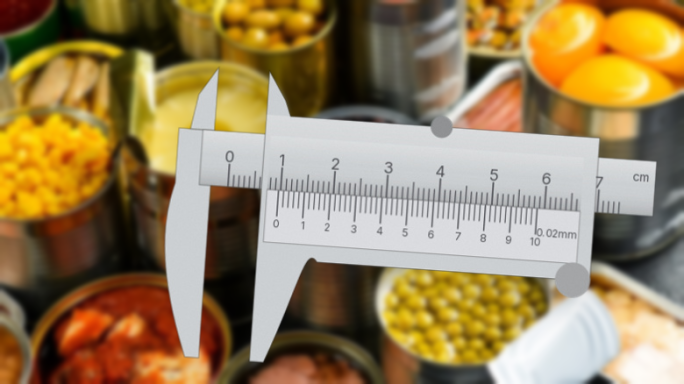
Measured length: 9.6 mm
